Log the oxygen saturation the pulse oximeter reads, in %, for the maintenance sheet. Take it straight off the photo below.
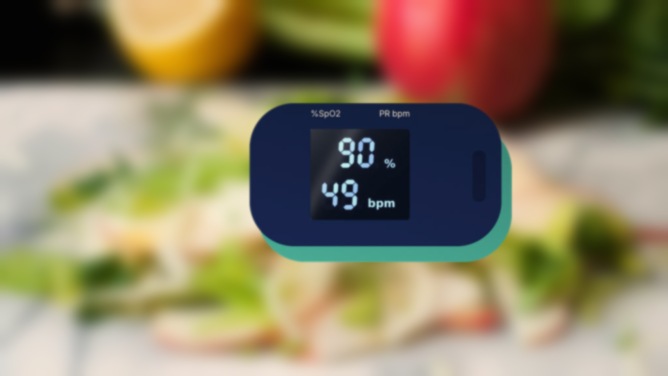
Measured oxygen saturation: 90 %
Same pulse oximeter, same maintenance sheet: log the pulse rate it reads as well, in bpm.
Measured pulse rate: 49 bpm
